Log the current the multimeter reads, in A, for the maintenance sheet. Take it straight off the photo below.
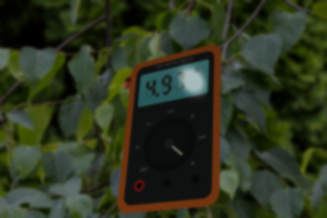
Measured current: 4.97 A
